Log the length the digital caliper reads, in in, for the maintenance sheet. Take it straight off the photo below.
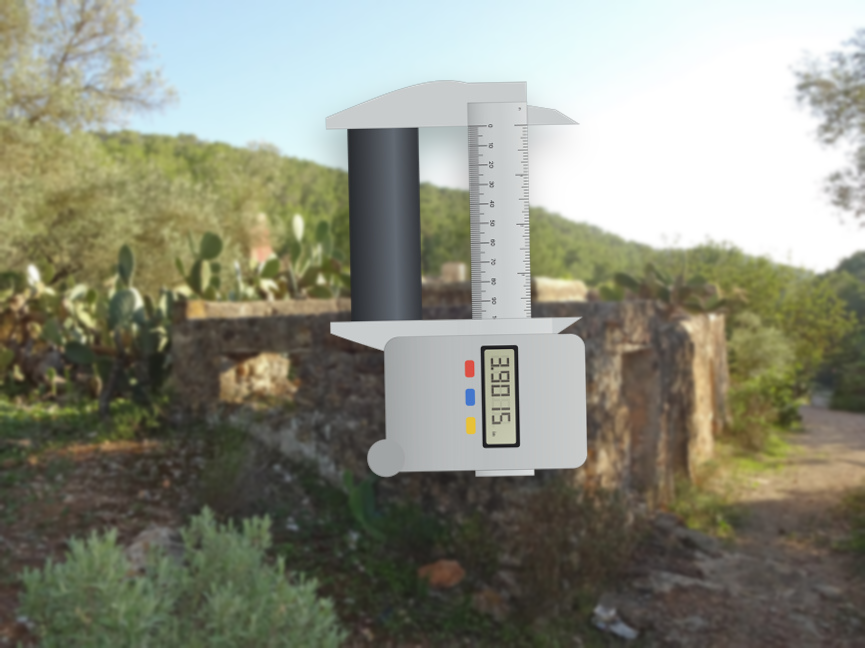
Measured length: 3.9015 in
